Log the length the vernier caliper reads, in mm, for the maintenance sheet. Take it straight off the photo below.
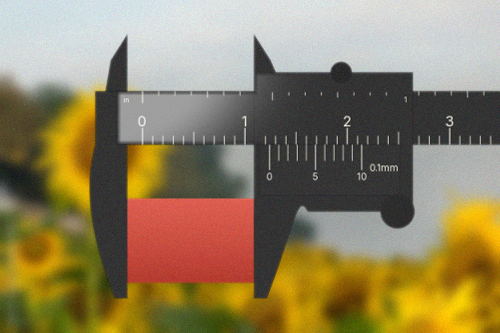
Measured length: 12.4 mm
